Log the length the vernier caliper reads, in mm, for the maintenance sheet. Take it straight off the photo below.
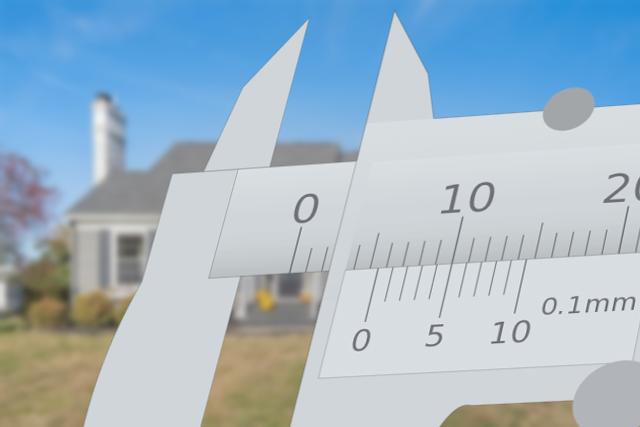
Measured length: 5.5 mm
